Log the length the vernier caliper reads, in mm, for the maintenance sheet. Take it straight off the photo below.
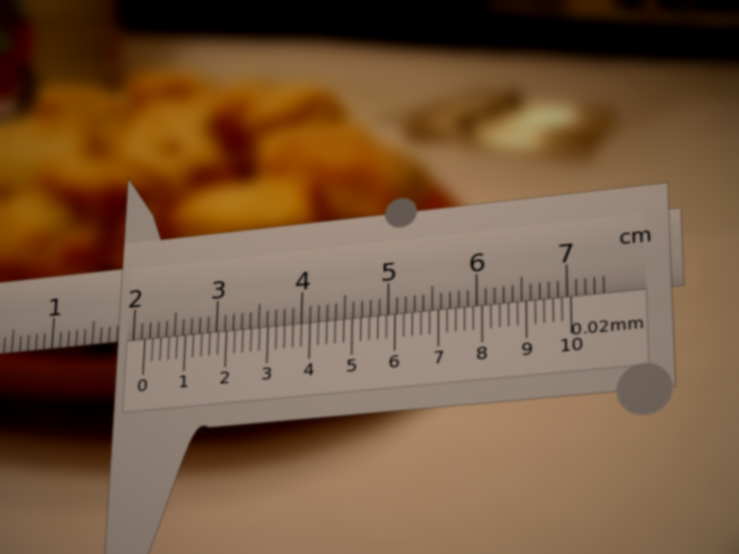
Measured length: 21.4 mm
